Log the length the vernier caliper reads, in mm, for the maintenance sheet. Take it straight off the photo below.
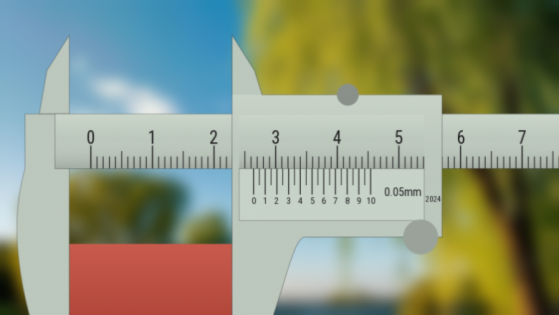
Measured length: 26.4 mm
